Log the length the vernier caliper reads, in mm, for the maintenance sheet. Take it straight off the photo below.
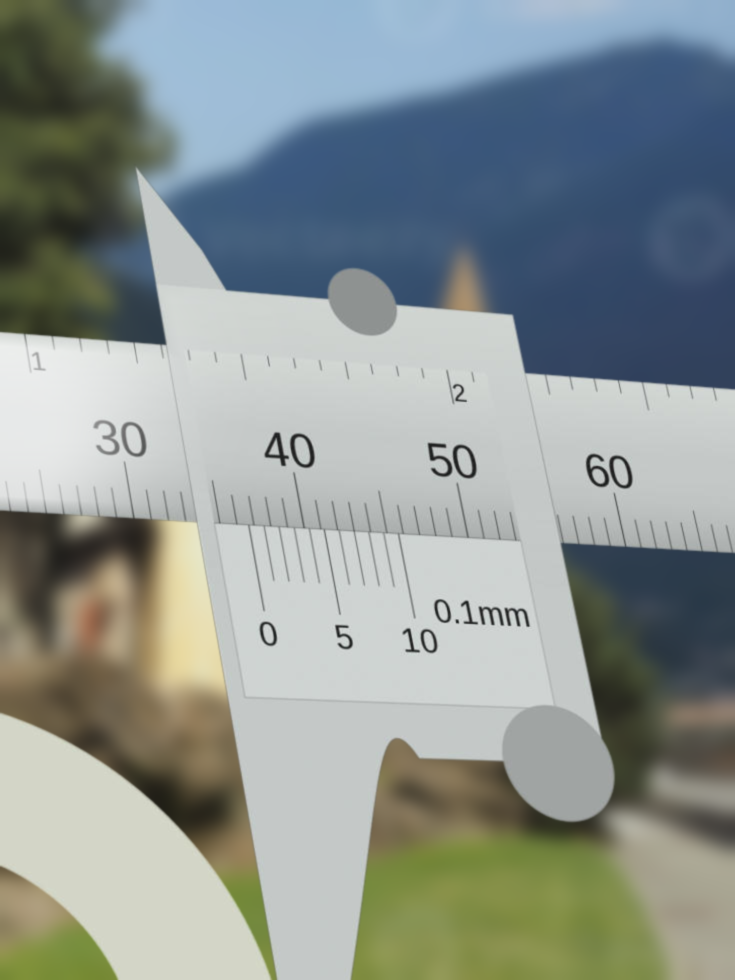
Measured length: 36.7 mm
